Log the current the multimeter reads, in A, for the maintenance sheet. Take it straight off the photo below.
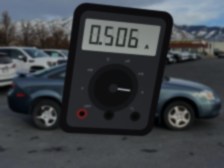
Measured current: 0.506 A
